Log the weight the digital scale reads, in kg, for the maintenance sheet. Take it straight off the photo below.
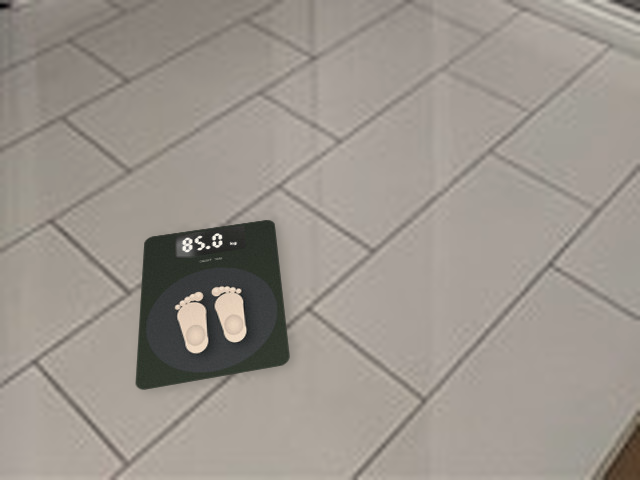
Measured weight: 85.0 kg
